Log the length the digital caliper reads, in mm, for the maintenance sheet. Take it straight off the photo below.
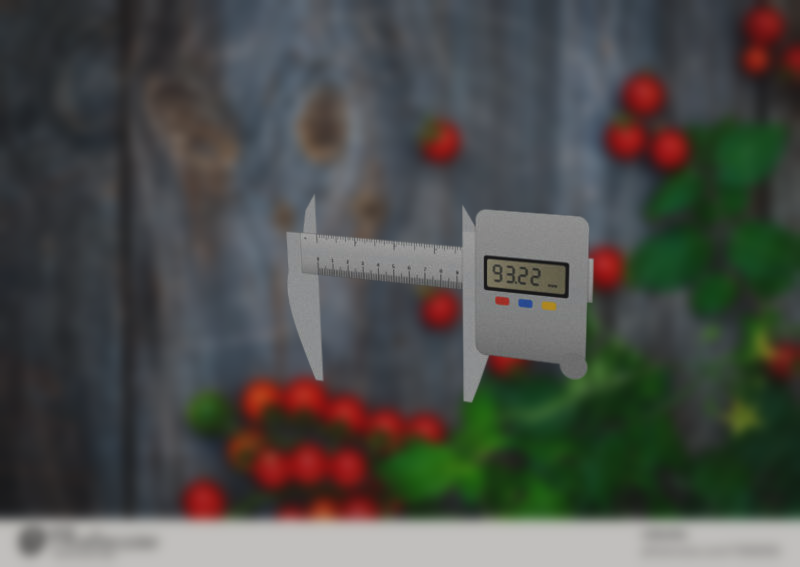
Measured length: 93.22 mm
